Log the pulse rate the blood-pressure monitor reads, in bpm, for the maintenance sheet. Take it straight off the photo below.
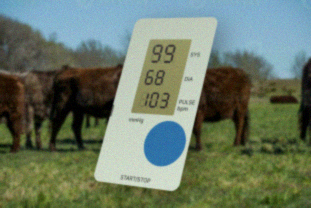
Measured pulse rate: 103 bpm
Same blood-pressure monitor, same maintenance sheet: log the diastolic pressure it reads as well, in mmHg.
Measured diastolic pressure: 68 mmHg
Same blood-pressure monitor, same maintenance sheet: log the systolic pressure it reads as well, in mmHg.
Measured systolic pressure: 99 mmHg
